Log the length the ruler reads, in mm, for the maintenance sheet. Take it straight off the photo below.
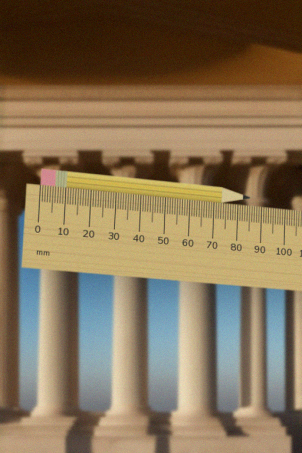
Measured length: 85 mm
